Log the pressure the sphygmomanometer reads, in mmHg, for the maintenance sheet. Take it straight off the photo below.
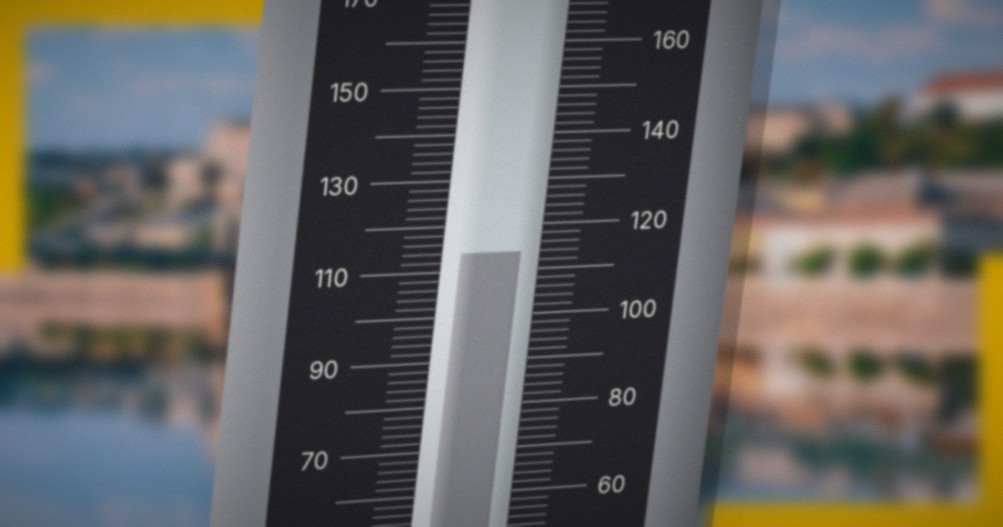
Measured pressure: 114 mmHg
